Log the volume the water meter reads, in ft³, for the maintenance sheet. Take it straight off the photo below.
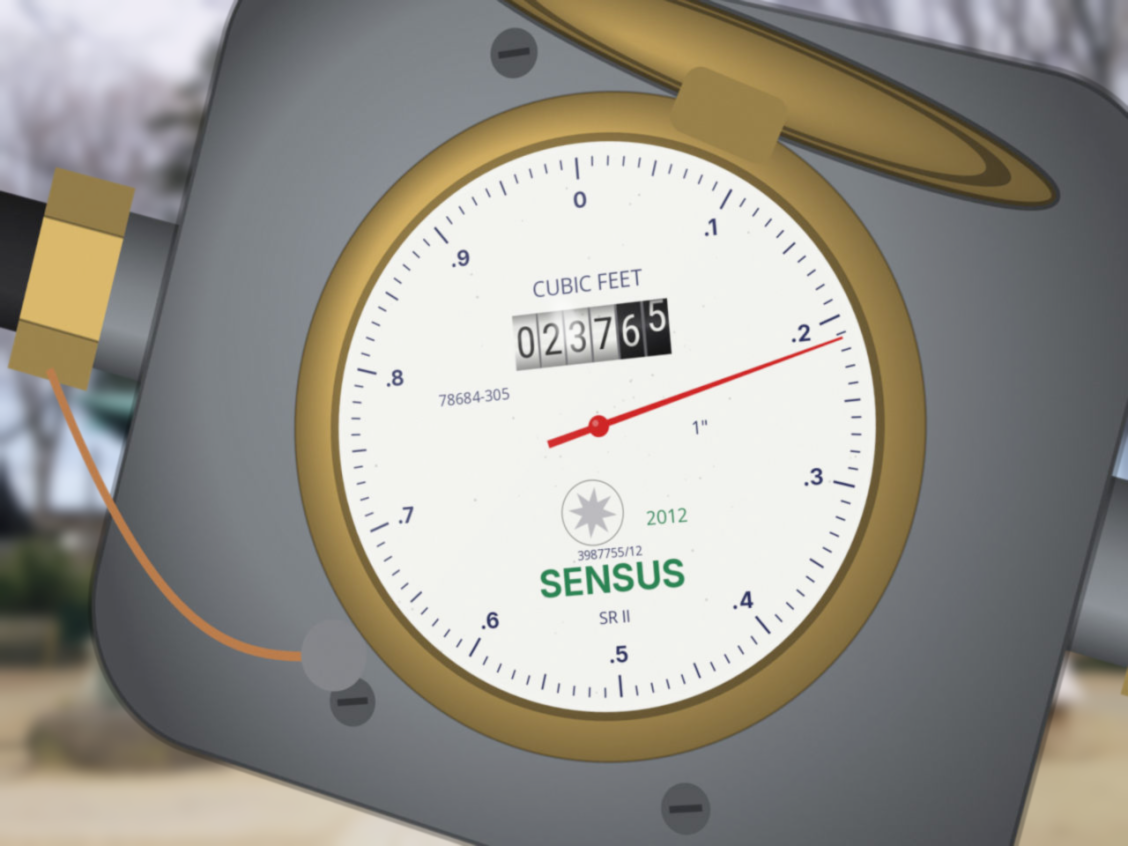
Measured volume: 23765.21 ft³
